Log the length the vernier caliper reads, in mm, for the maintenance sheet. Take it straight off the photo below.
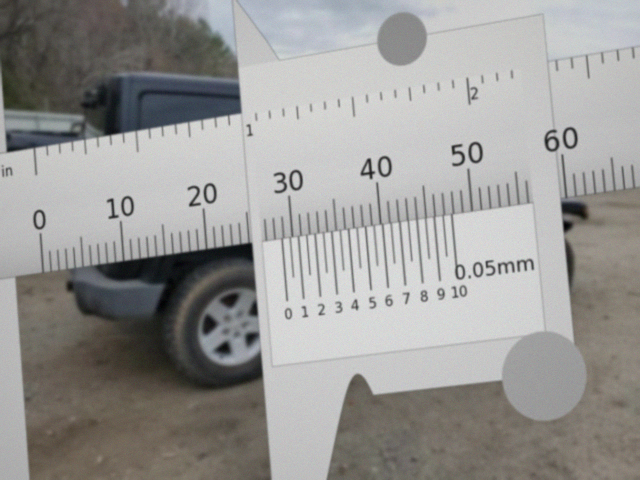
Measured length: 28.8 mm
